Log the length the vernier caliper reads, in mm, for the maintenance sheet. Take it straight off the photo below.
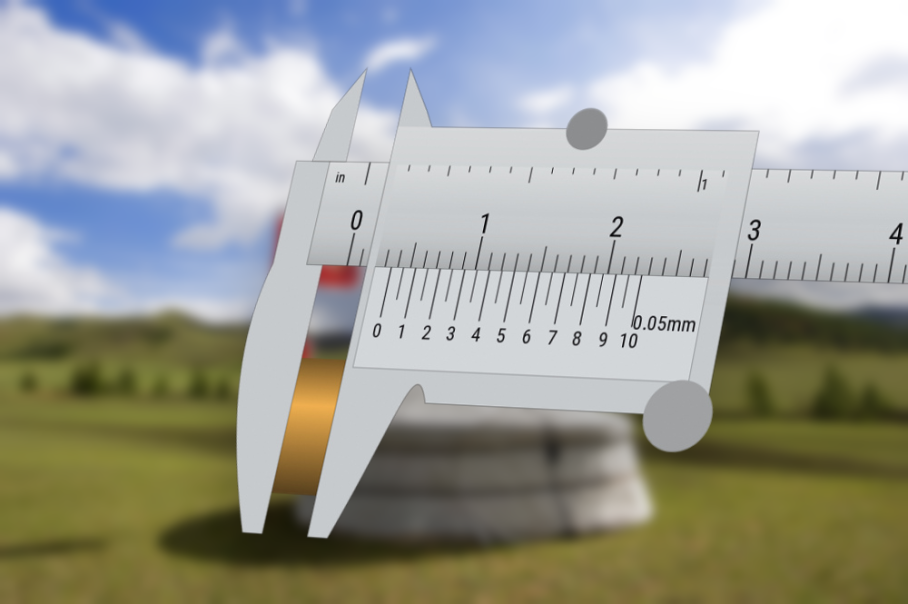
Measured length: 3.5 mm
